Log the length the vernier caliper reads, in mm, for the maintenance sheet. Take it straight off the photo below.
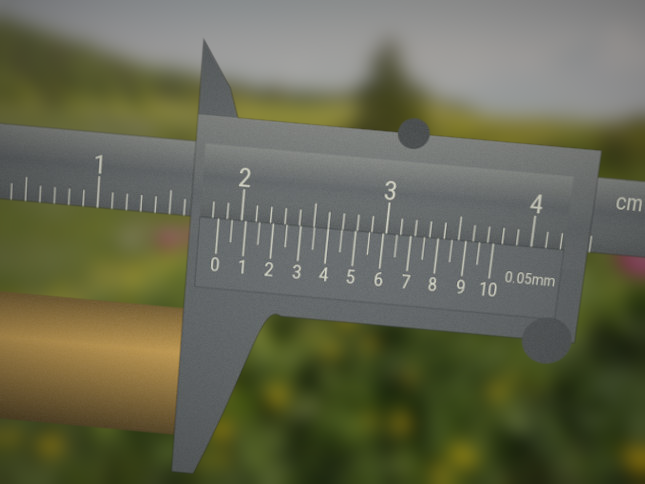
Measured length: 18.4 mm
